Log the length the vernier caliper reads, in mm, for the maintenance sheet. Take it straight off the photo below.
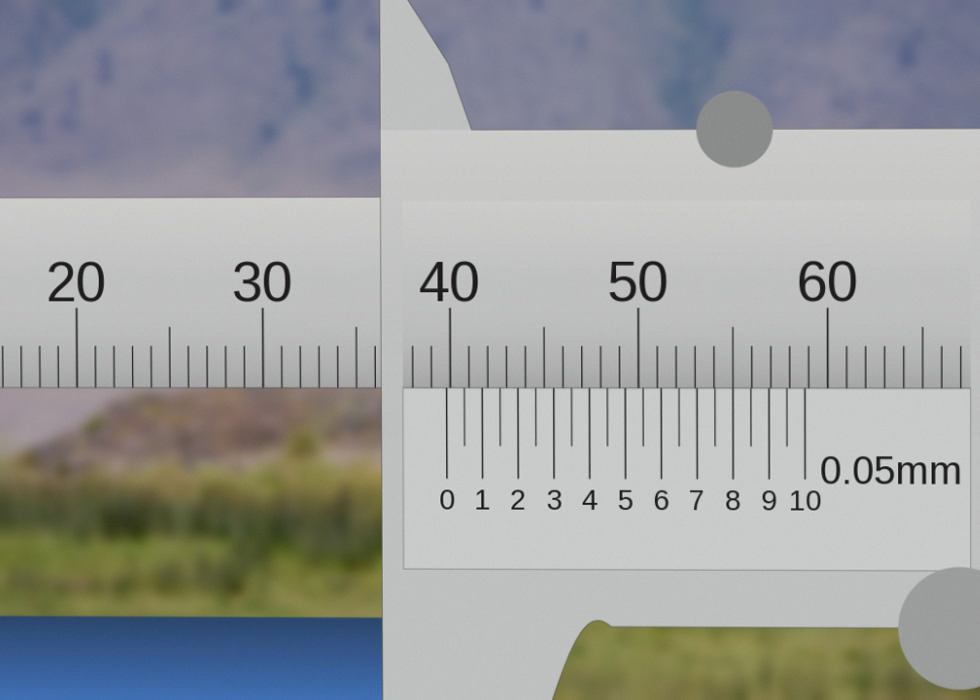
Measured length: 39.8 mm
